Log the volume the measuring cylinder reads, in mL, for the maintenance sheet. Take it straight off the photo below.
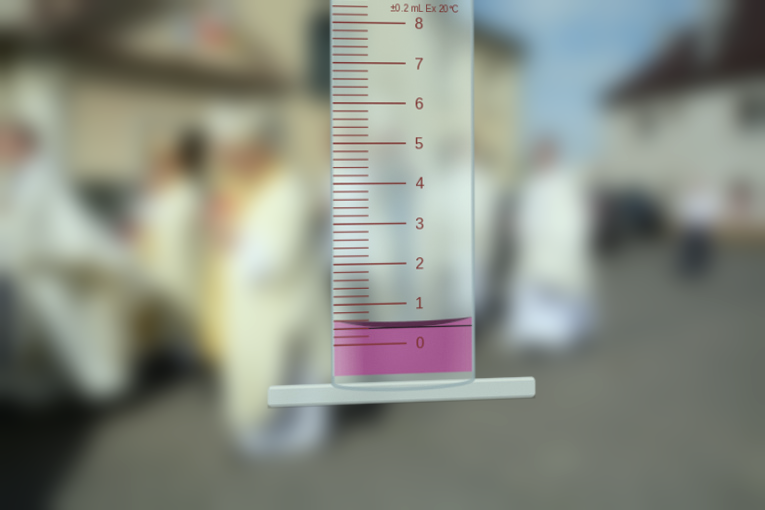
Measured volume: 0.4 mL
